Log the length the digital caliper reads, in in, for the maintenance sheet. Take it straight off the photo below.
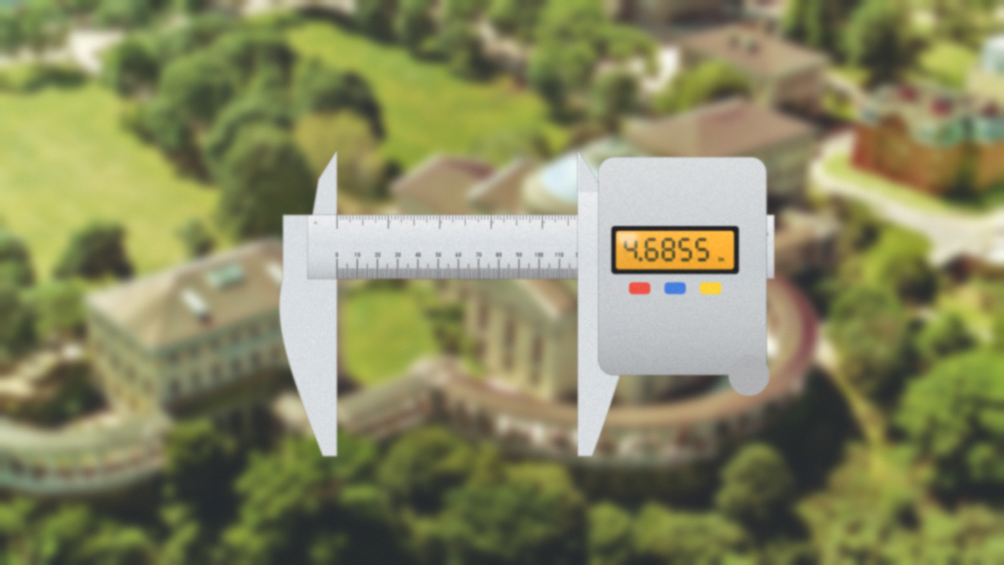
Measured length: 4.6855 in
